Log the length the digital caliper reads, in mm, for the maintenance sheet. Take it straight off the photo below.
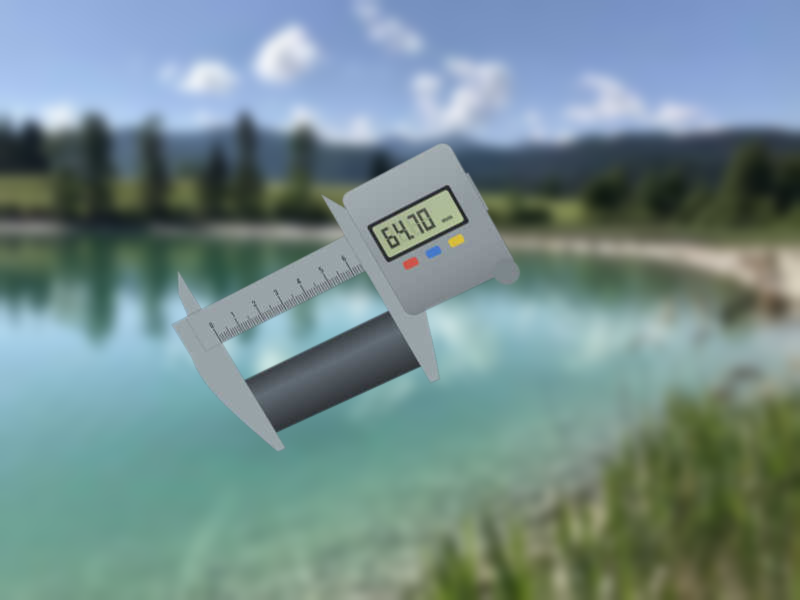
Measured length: 64.70 mm
